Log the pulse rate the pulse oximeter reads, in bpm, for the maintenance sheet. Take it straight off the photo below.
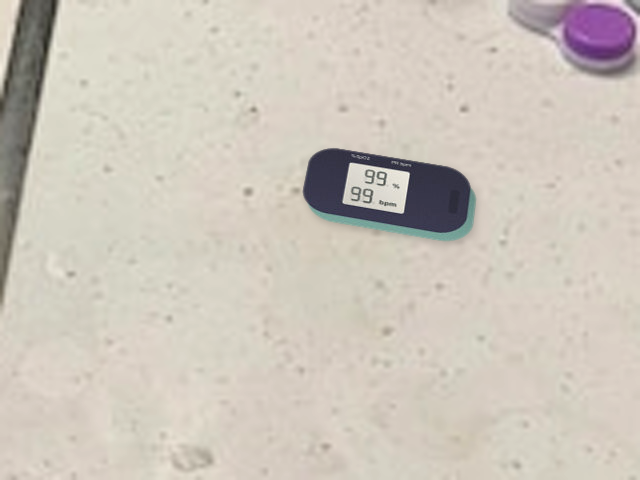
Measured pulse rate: 99 bpm
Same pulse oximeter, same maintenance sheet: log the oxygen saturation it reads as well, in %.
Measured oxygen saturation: 99 %
